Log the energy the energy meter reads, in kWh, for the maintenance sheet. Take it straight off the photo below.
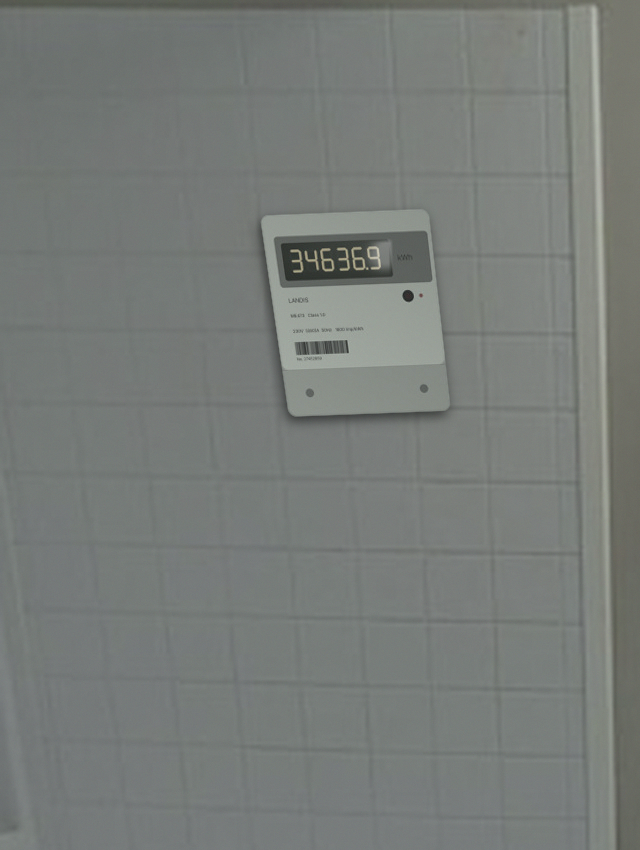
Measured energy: 34636.9 kWh
